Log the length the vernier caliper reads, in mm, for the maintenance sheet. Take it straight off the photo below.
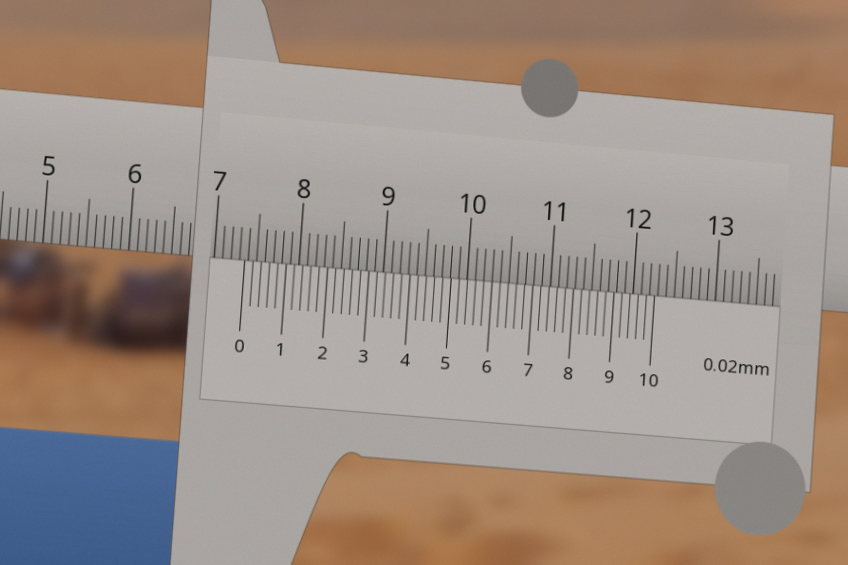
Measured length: 73.6 mm
